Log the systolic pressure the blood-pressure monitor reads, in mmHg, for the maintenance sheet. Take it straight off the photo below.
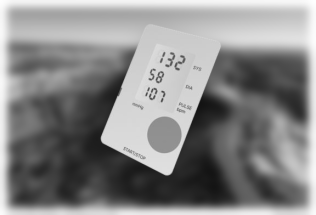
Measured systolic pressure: 132 mmHg
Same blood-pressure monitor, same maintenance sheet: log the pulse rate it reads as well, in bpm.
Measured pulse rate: 107 bpm
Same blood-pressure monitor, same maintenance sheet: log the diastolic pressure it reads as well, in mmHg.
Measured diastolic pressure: 58 mmHg
